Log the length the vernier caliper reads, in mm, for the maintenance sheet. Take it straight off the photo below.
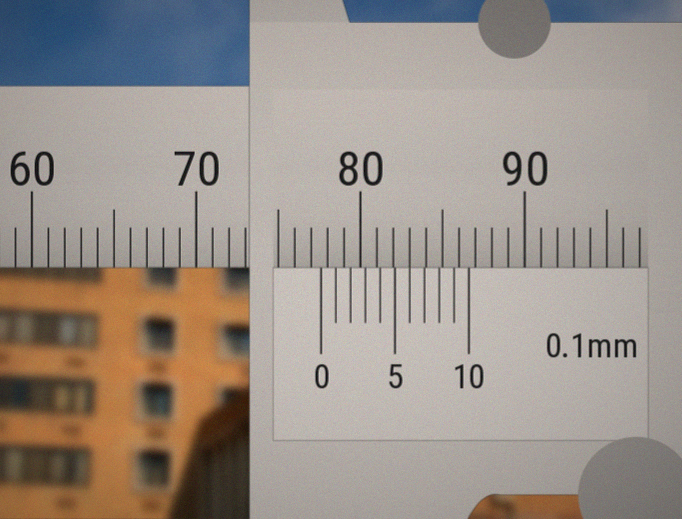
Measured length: 77.6 mm
